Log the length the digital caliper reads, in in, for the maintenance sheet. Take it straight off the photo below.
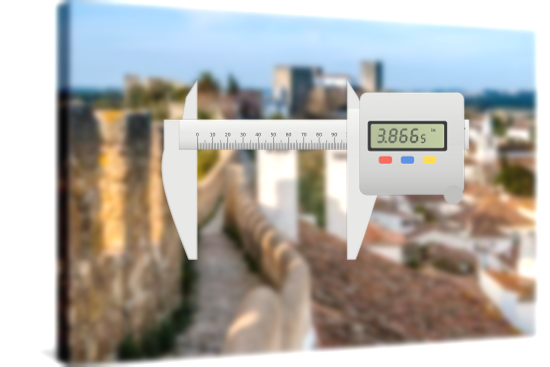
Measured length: 3.8665 in
